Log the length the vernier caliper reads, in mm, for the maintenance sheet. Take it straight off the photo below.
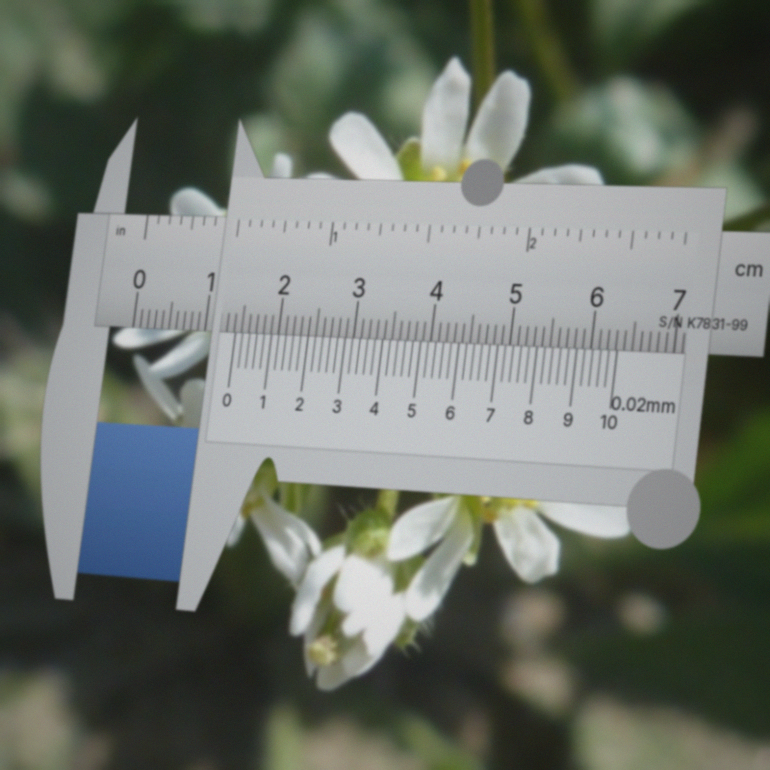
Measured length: 14.2 mm
